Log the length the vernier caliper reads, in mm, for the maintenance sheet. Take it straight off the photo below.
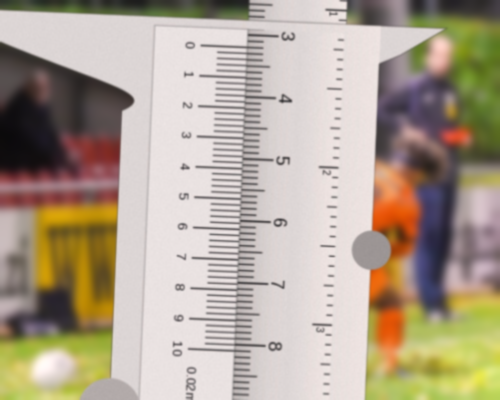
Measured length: 32.0 mm
